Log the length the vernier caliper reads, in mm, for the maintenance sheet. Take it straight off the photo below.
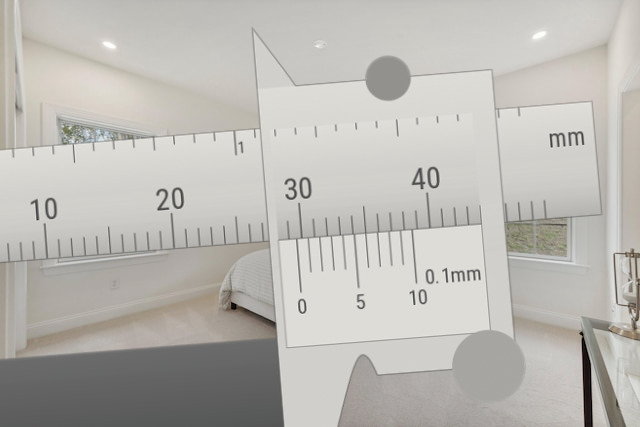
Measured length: 29.6 mm
